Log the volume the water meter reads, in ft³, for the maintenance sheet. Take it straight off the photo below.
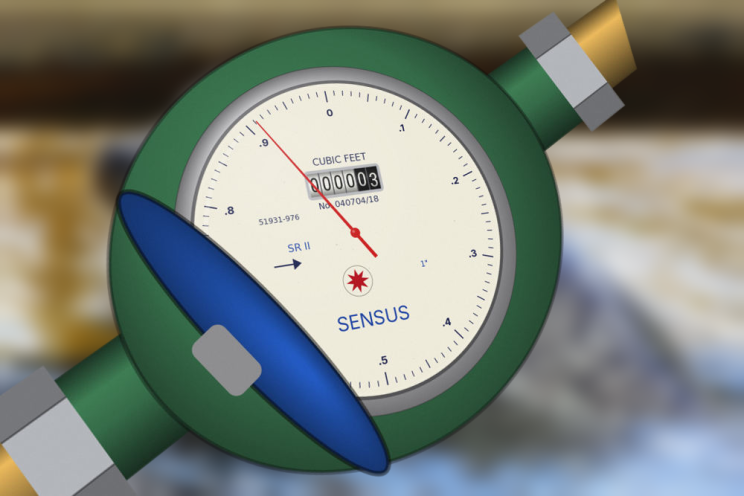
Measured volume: 2.91 ft³
